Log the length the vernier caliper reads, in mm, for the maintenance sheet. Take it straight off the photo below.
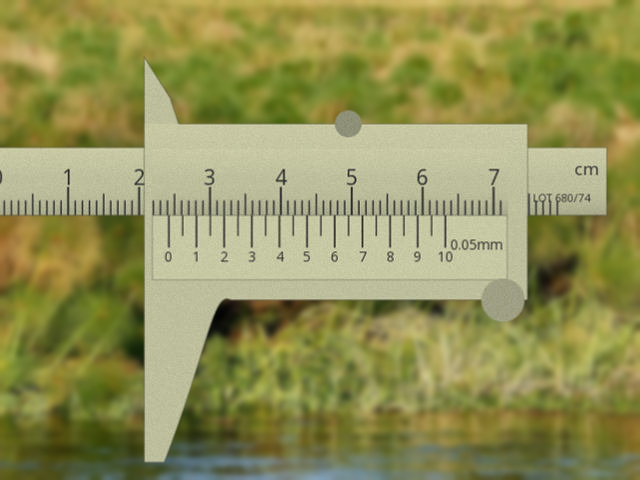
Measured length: 24.2 mm
